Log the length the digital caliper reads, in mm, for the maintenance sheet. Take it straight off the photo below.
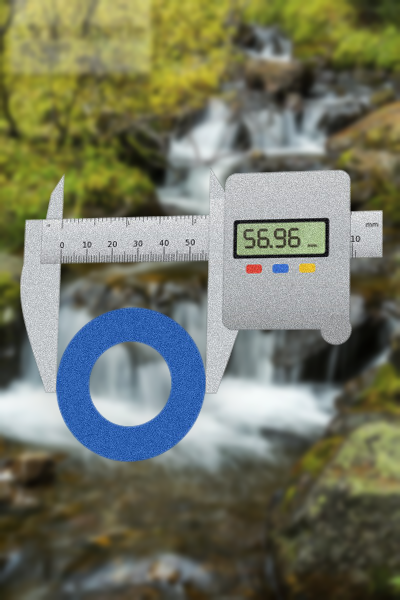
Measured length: 56.96 mm
